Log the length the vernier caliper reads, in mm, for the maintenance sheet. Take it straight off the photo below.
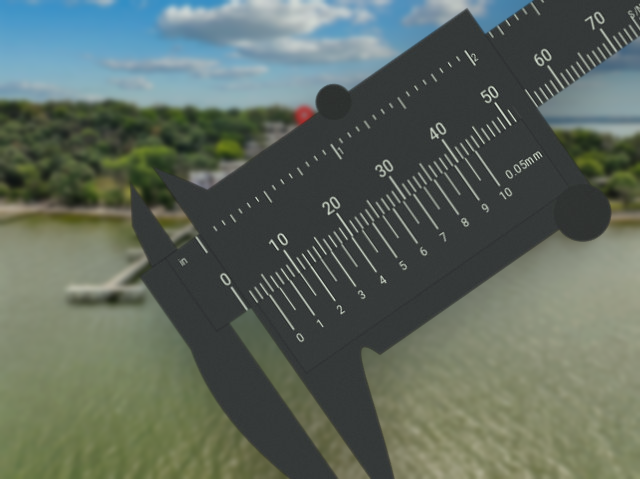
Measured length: 4.2 mm
